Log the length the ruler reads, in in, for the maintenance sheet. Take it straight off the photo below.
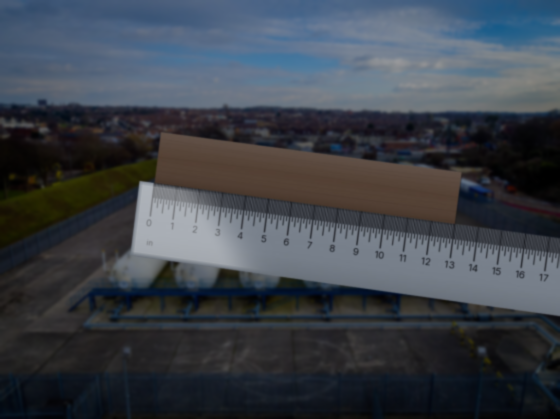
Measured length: 13 in
